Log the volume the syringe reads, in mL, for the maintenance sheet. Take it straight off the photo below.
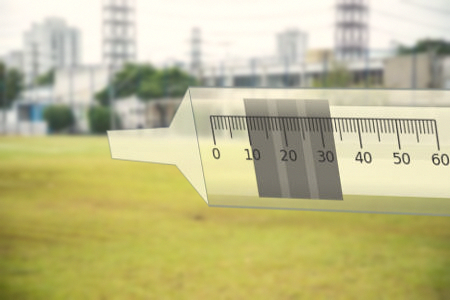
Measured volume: 10 mL
